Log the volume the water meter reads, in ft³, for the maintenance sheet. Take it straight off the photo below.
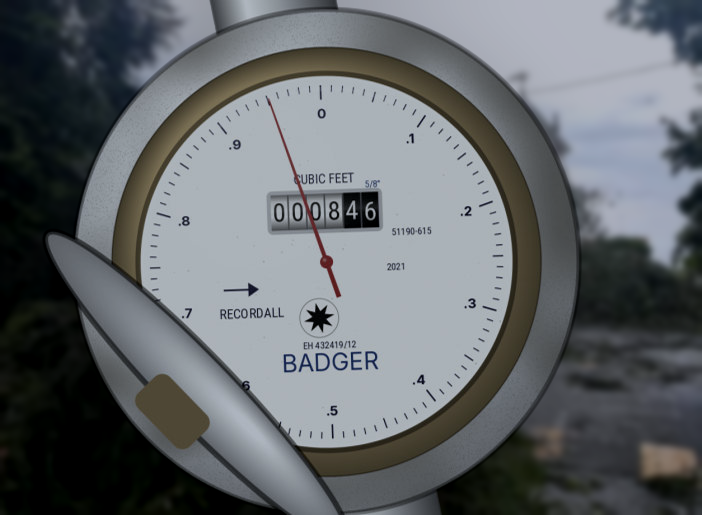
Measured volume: 845.95 ft³
